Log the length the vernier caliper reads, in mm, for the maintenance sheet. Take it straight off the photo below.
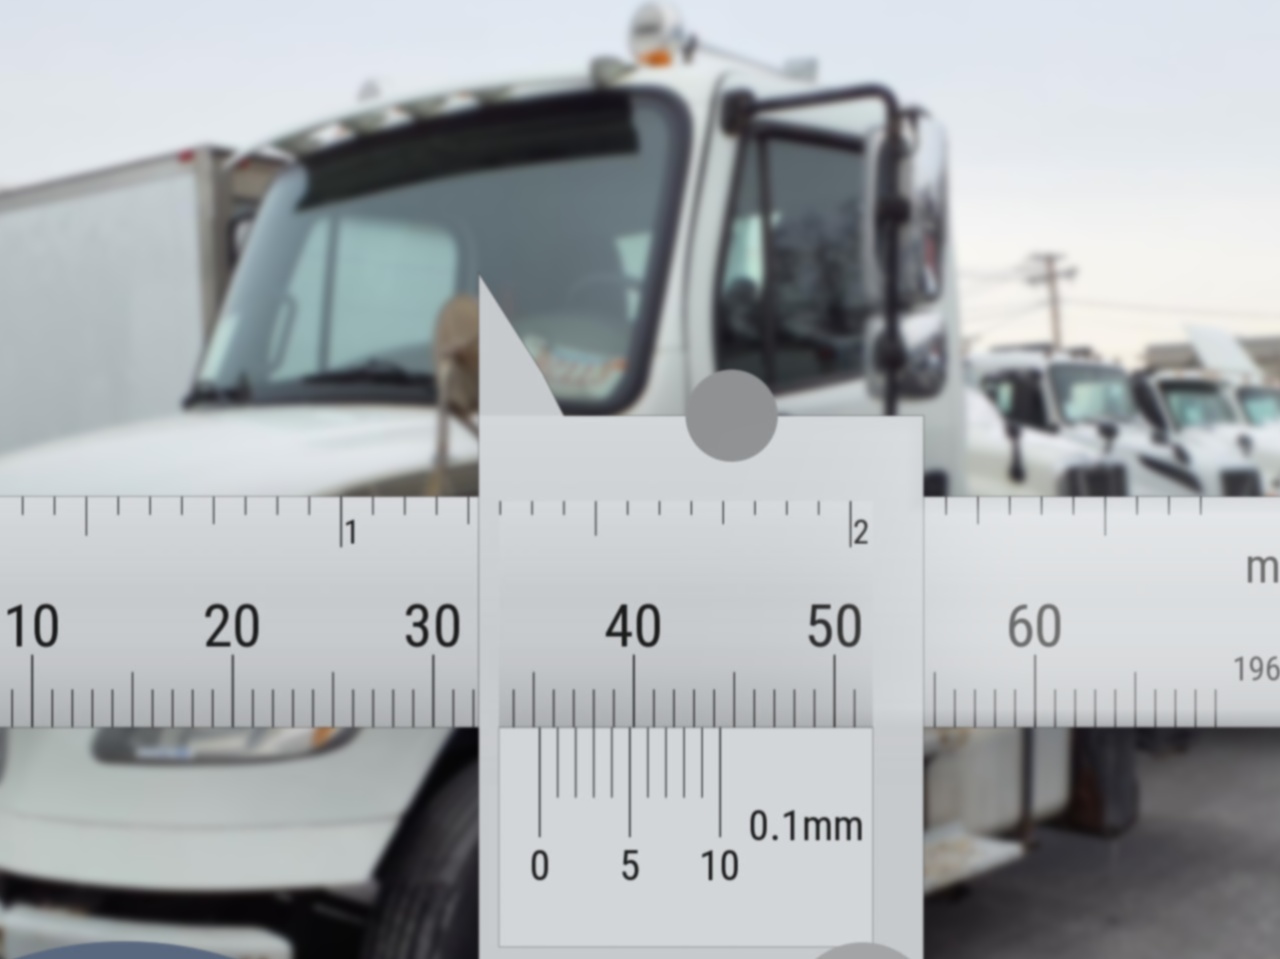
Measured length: 35.3 mm
